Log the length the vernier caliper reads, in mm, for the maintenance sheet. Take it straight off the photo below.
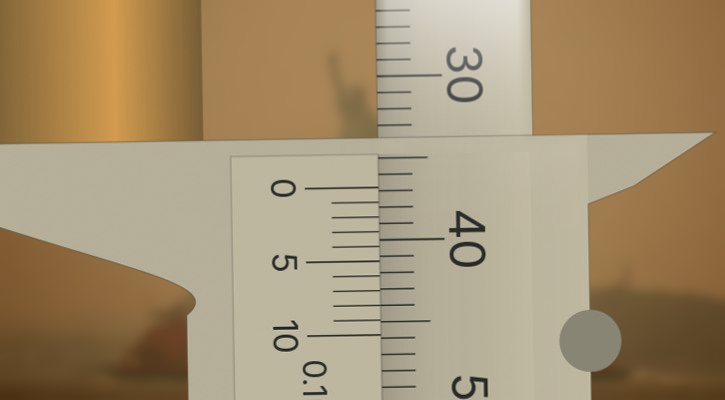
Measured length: 36.8 mm
